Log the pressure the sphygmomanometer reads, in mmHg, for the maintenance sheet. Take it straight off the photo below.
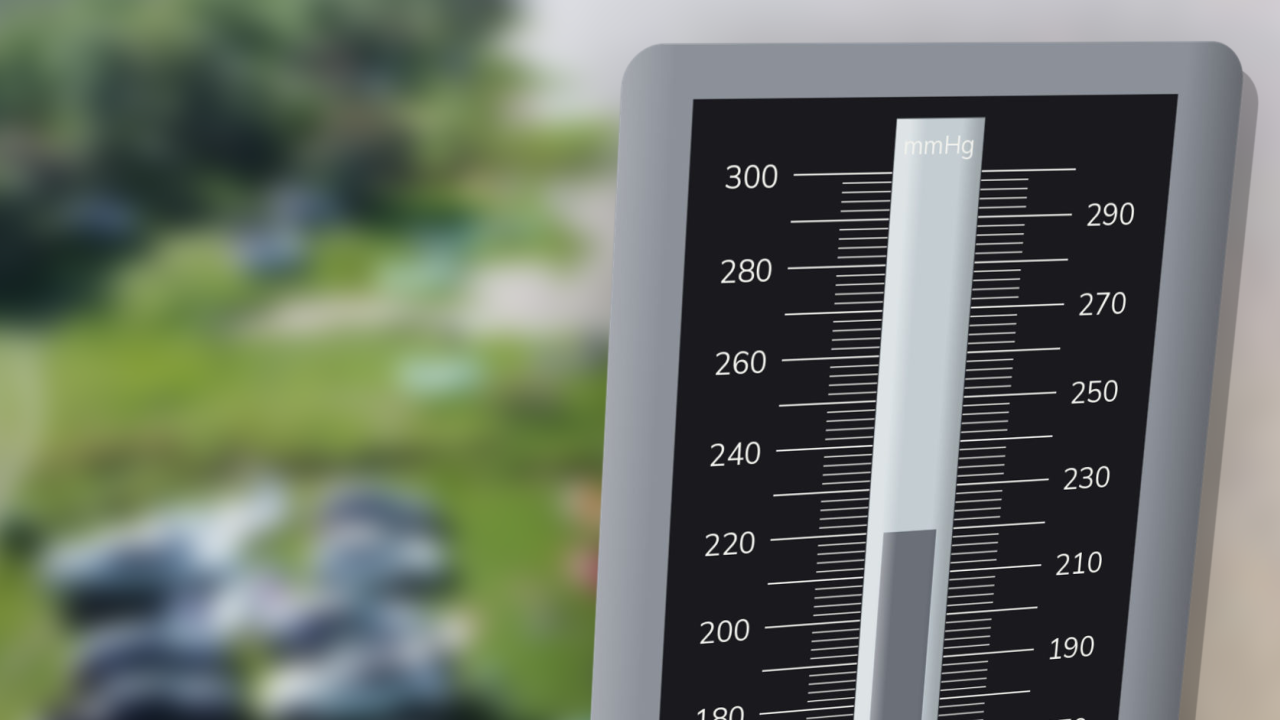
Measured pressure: 220 mmHg
